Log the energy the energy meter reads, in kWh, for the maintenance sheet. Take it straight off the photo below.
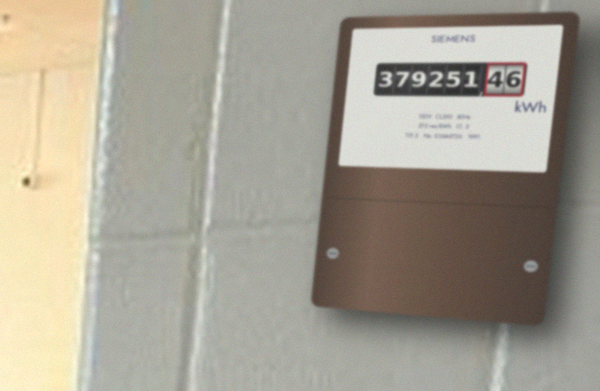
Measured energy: 379251.46 kWh
